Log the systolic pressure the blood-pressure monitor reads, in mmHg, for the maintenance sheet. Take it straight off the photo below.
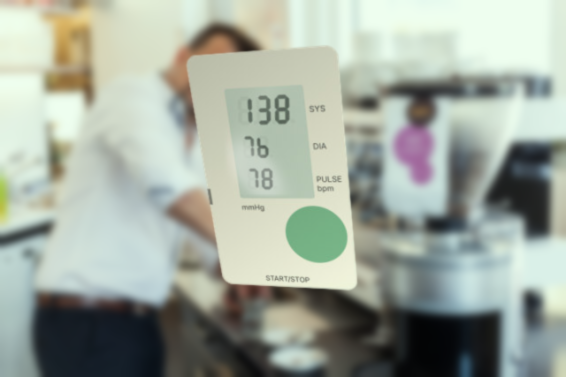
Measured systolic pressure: 138 mmHg
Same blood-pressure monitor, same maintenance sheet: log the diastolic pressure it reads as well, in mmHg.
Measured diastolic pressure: 76 mmHg
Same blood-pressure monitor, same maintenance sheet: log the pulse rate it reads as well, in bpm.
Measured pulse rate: 78 bpm
